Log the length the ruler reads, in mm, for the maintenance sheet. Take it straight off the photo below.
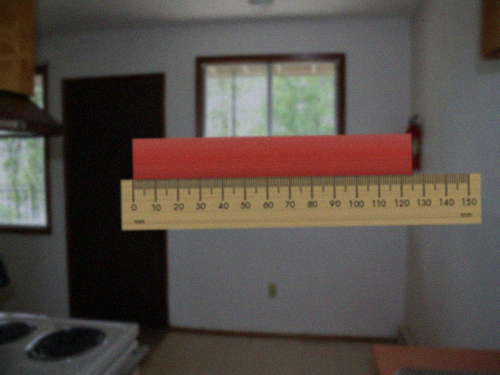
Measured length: 125 mm
